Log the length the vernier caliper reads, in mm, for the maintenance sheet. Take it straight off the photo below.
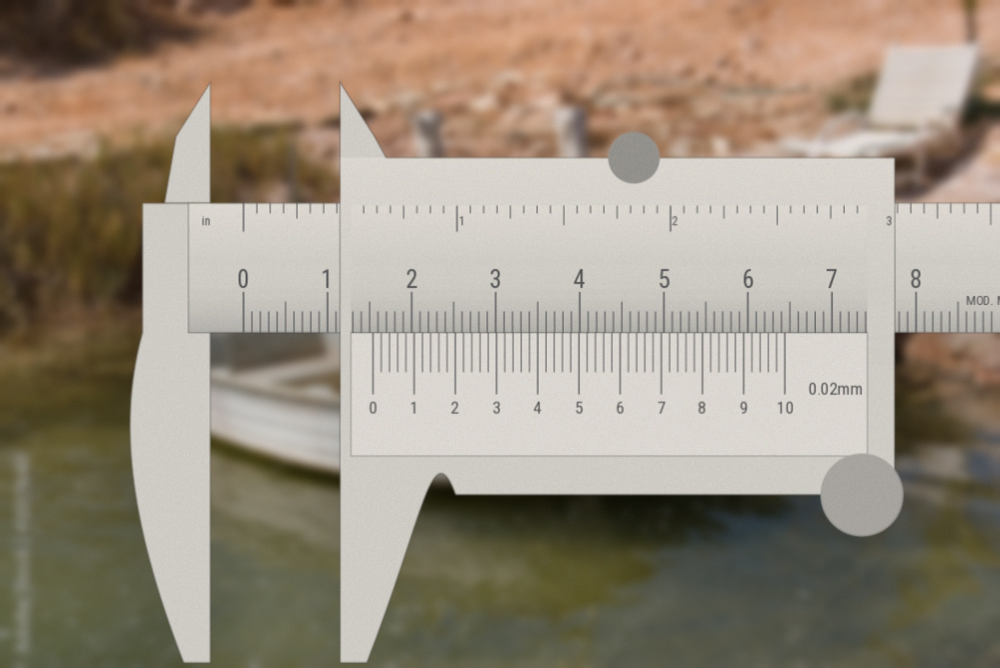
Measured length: 15.4 mm
